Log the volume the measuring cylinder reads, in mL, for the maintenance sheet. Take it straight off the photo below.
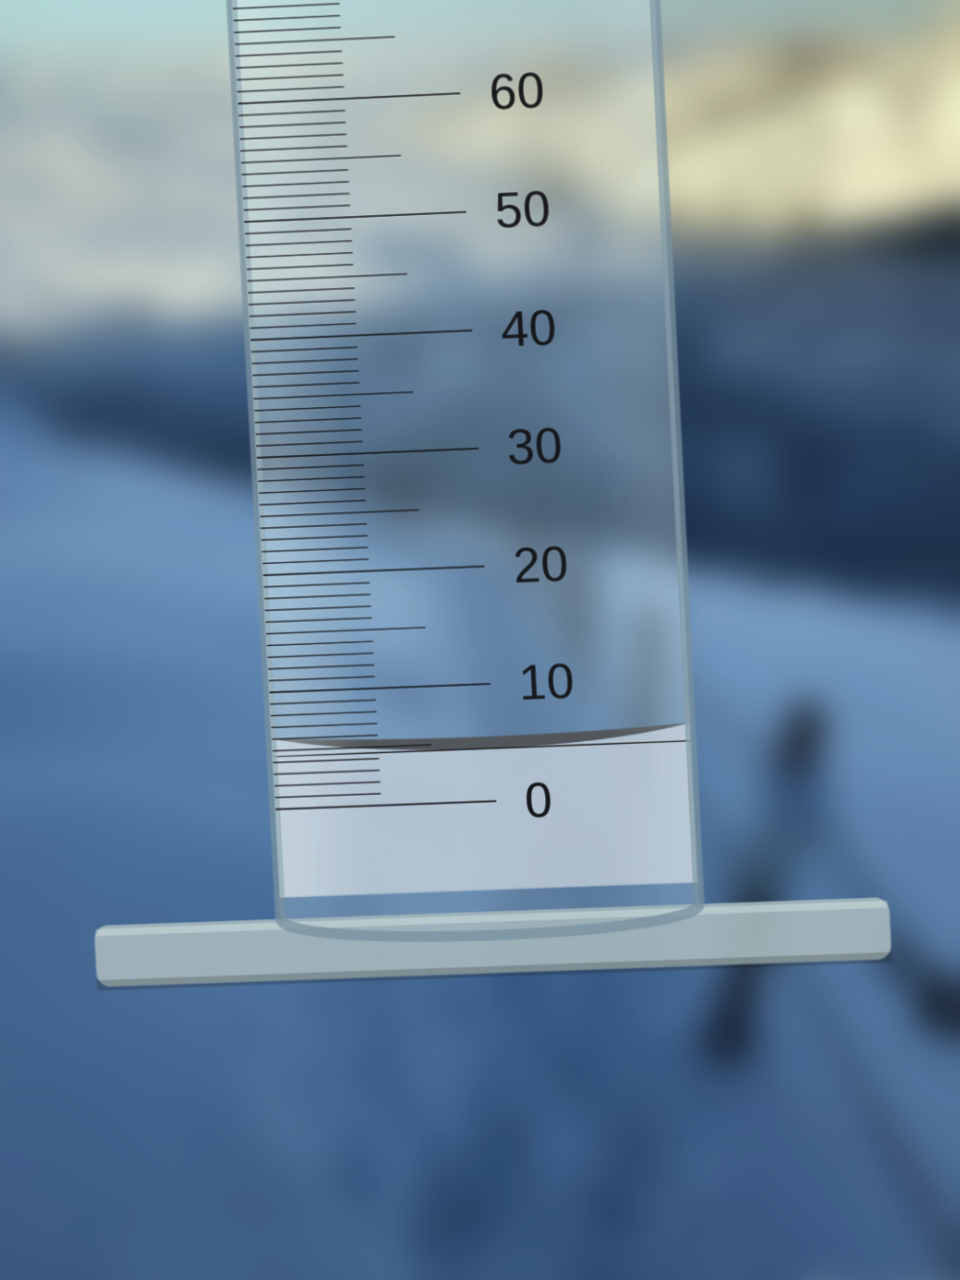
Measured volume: 4.5 mL
